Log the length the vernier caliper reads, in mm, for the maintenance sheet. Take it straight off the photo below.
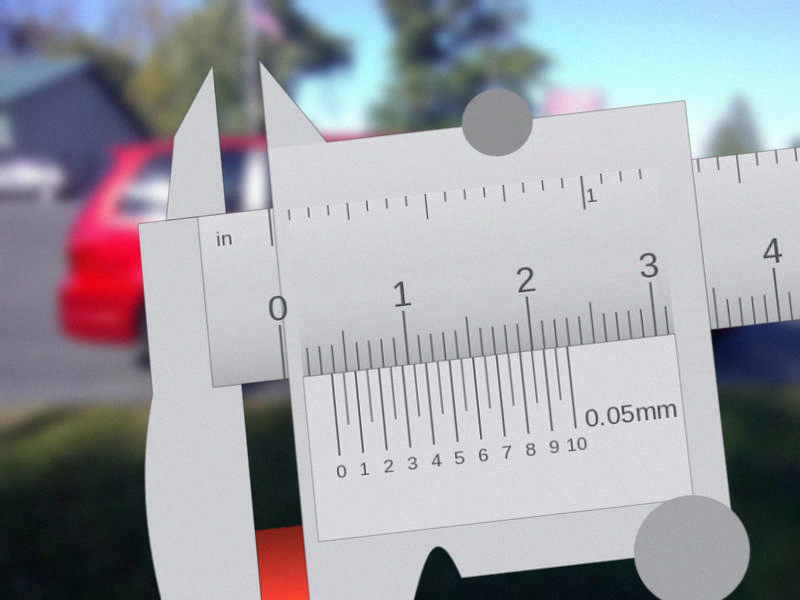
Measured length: 3.8 mm
